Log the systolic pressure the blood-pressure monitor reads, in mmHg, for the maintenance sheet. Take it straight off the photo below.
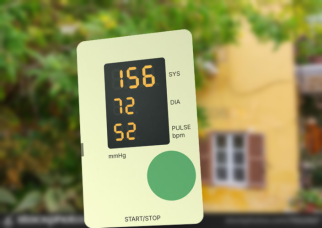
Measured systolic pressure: 156 mmHg
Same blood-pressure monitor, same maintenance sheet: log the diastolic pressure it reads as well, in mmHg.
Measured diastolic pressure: 72 mmHg
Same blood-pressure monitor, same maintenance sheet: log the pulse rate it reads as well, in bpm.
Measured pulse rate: 52 bpm
